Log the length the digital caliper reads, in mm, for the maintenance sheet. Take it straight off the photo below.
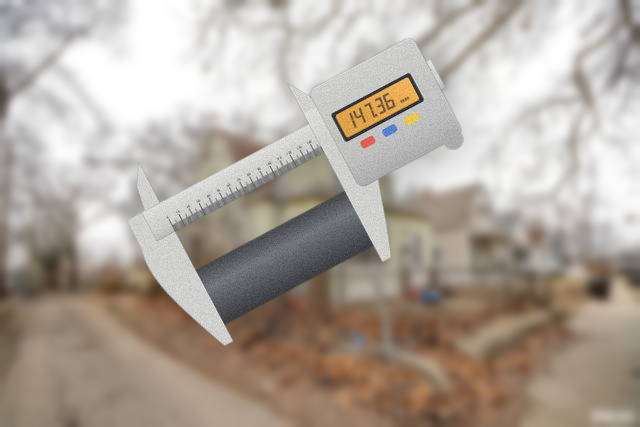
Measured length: 147.36 mm
